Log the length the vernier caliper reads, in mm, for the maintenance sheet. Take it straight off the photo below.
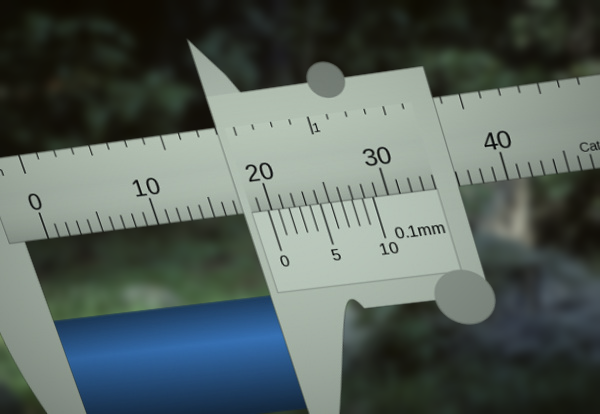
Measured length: 19.7 mm
